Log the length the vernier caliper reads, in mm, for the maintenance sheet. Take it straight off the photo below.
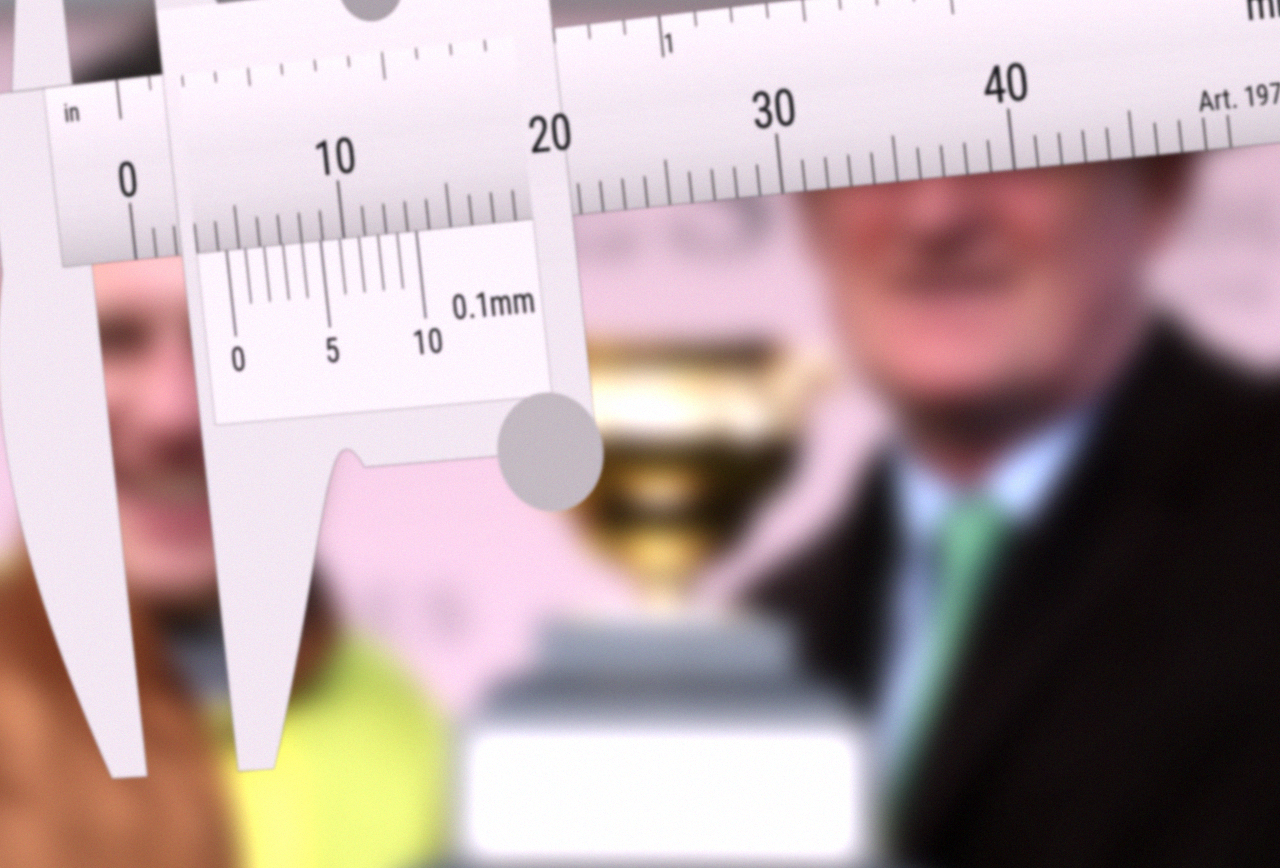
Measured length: 4.4 mm
